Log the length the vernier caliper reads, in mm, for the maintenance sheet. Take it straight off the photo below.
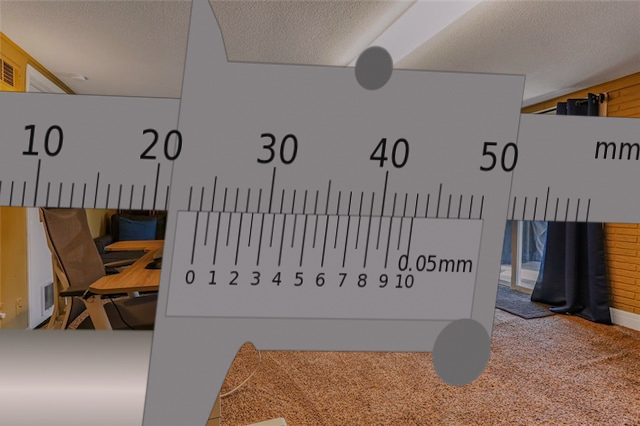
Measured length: 23.8 mm
